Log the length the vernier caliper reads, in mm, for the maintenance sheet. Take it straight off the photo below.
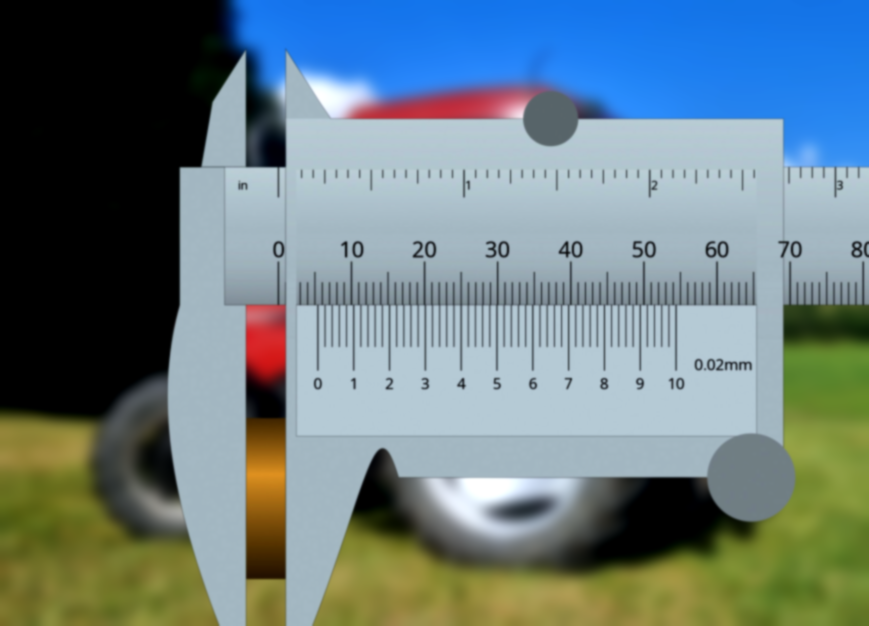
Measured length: 5.4 mm
